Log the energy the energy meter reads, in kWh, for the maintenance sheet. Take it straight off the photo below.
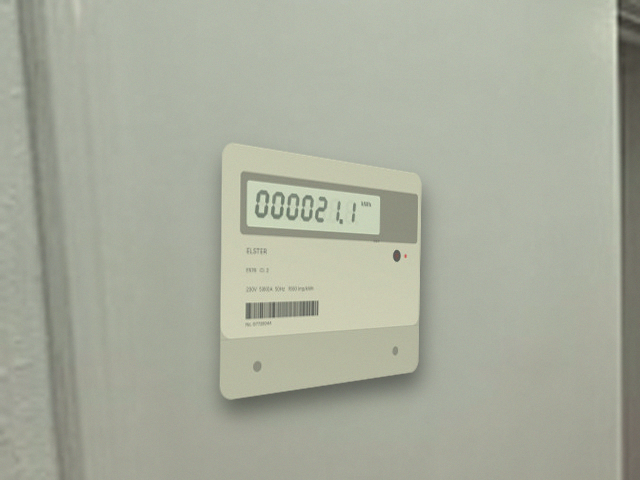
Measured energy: 21.1 kWh
